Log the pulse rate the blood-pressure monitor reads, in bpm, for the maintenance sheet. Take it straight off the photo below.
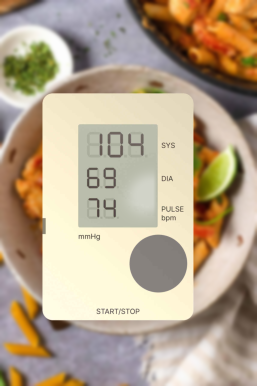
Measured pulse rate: 74 bpm
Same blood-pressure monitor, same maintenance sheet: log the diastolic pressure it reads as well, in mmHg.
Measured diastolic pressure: 69 mmHg
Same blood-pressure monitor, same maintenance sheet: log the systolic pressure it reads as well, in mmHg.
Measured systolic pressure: 104 mmHg
